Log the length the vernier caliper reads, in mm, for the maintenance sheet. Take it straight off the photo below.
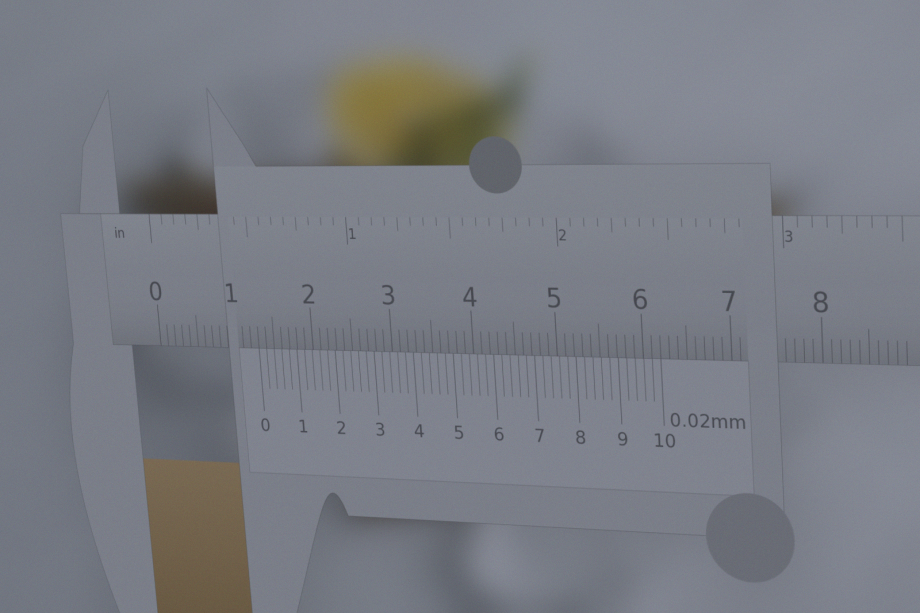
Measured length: 13.0 mm
